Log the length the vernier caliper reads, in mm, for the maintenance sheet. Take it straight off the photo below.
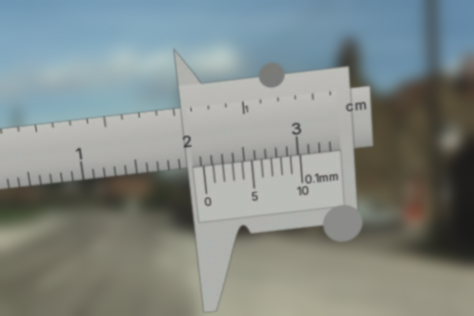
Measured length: 21.2 mm
